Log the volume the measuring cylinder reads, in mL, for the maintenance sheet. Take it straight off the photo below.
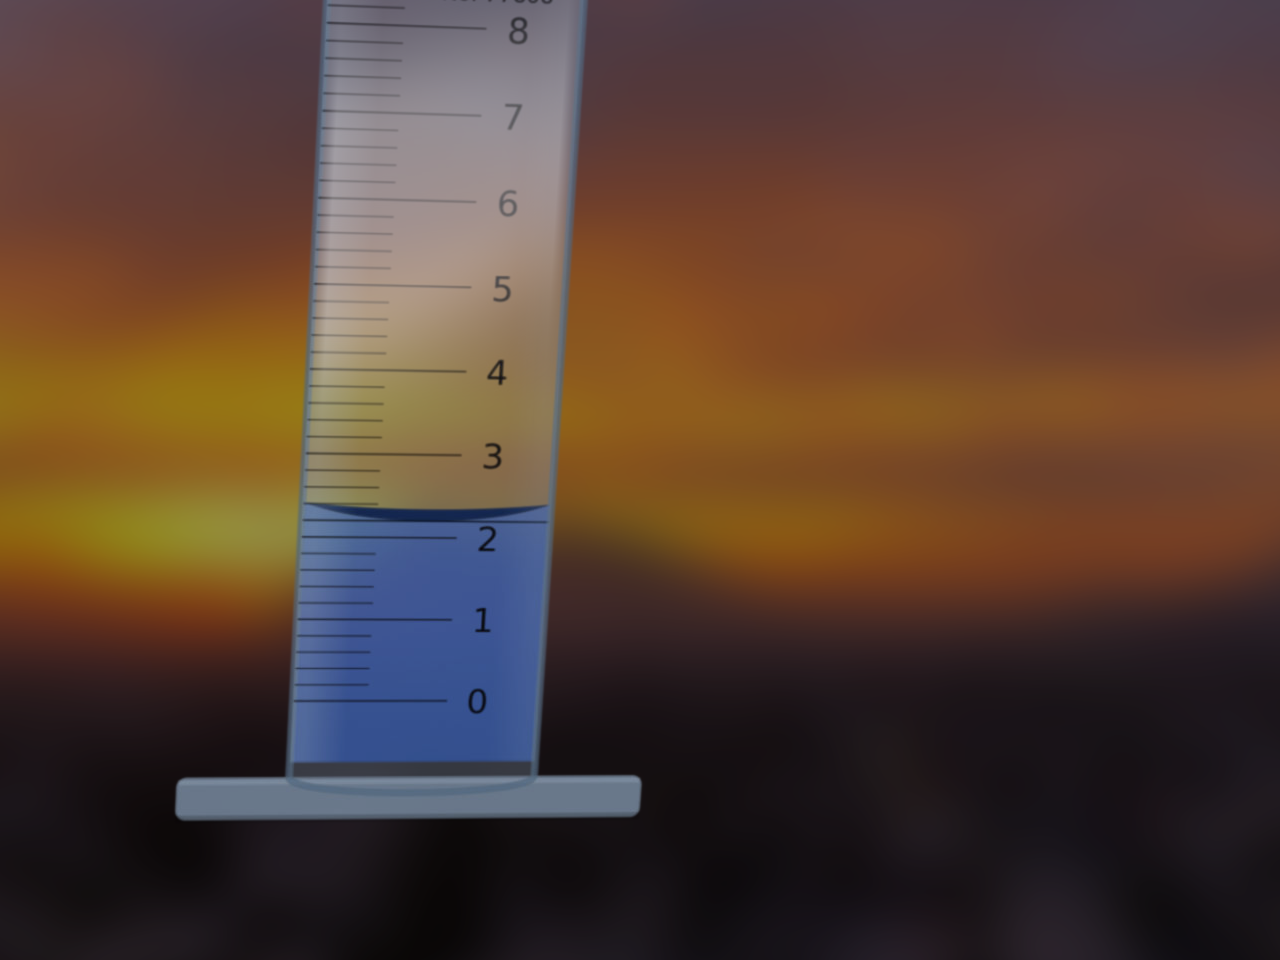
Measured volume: 2.2 mL
